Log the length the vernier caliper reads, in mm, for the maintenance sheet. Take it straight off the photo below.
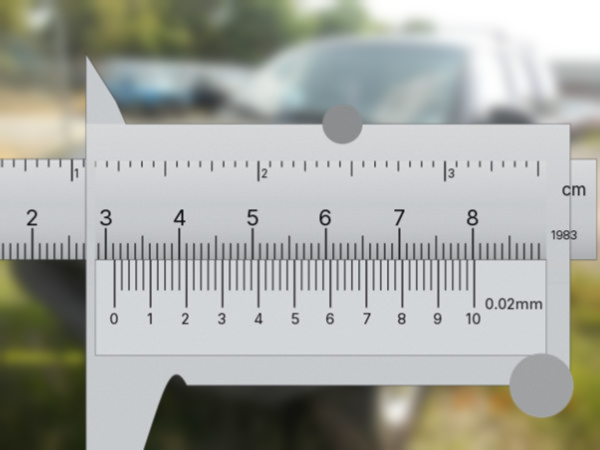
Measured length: 31.2 mm
